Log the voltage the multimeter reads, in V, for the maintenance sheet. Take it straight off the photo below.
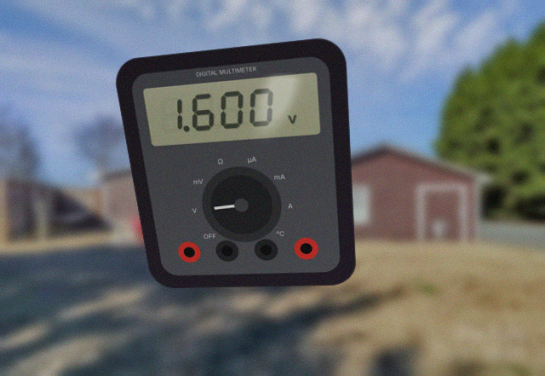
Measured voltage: 1.600 V
